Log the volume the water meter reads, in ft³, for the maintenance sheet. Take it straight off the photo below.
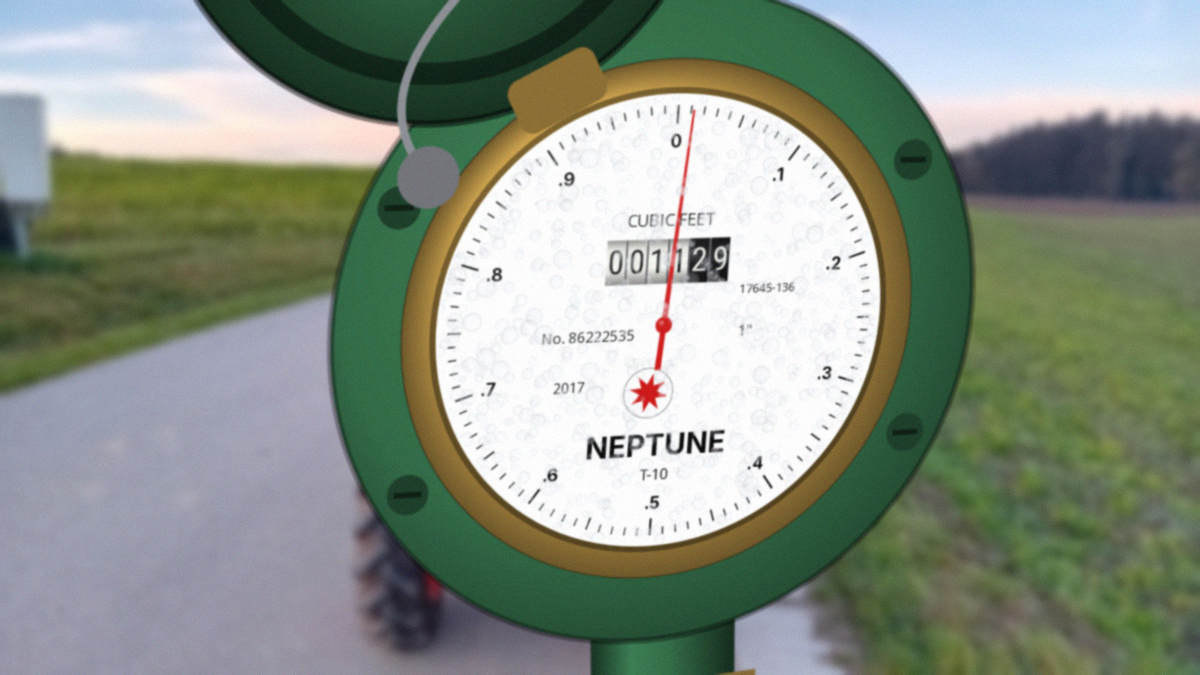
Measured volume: 1129.01 ft³
